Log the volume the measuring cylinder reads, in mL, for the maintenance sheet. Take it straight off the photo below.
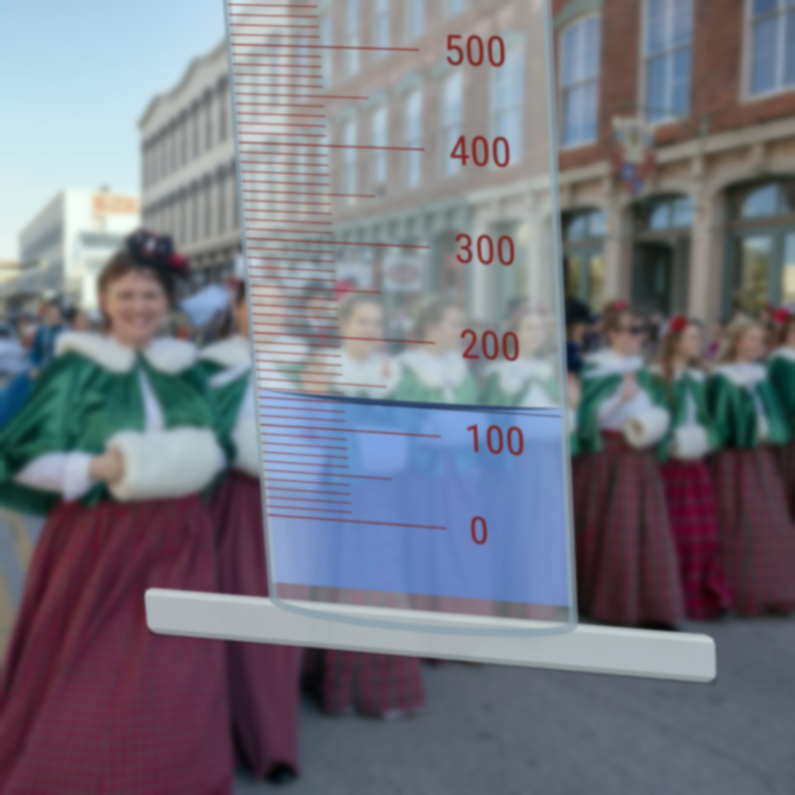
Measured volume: 130 mL
